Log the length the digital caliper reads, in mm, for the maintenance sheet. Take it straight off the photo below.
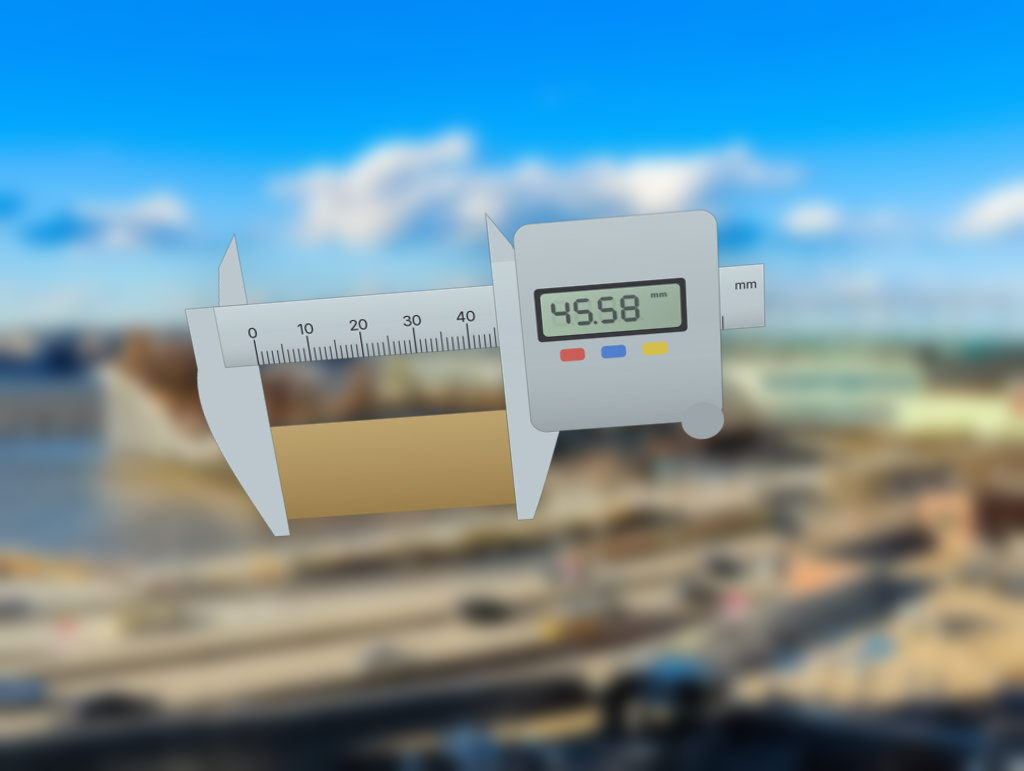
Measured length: 45.58 mm
